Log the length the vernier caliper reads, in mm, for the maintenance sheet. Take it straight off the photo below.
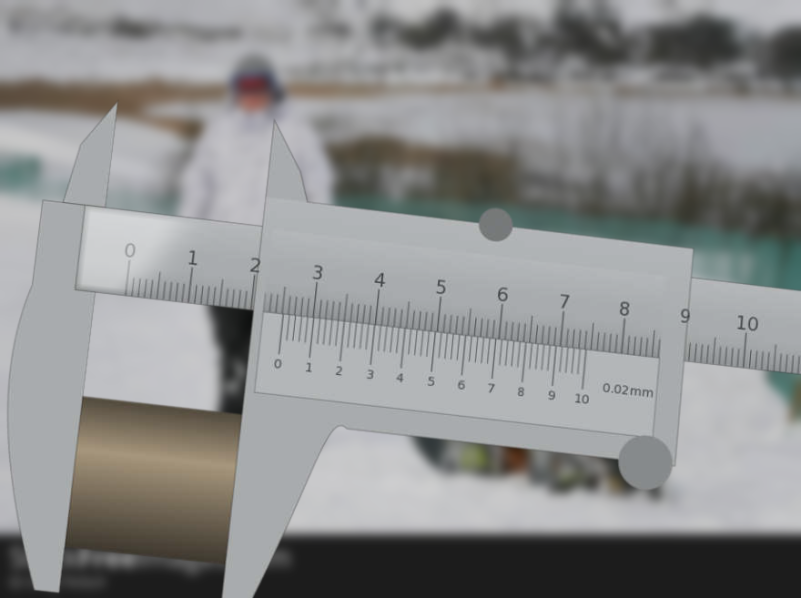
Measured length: 25.2 mm
